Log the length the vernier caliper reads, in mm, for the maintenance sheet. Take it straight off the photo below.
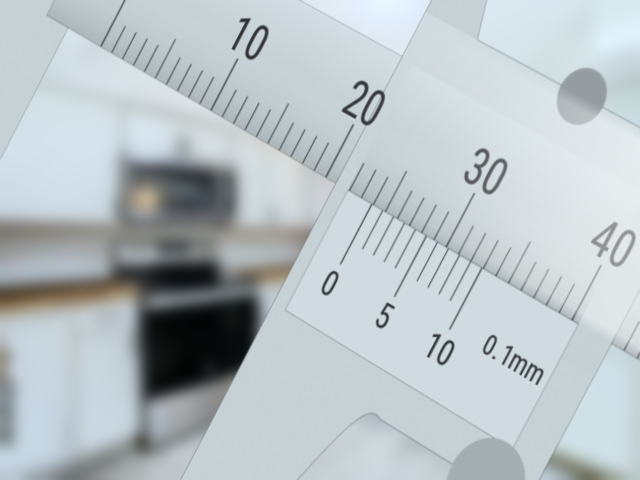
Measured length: 23.9 mm
